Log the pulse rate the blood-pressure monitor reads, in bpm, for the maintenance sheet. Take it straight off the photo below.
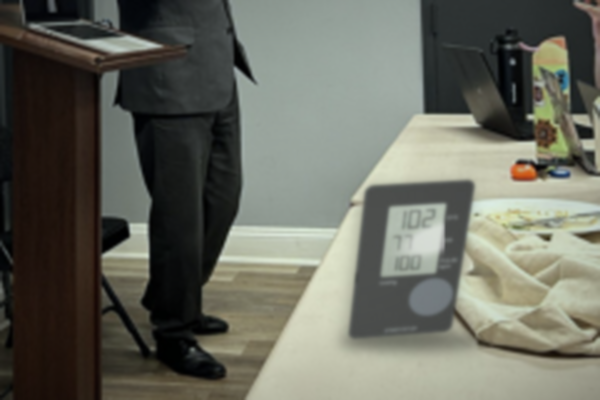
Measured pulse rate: 100 bpm
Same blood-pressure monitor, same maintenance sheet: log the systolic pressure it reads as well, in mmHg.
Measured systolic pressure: 102 mmHg
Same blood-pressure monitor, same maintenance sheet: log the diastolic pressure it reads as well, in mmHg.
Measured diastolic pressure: 77 mmHg
